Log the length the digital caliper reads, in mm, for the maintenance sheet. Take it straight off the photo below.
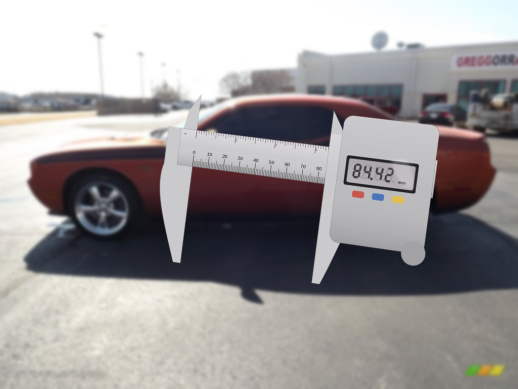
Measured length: 84.42 mm
